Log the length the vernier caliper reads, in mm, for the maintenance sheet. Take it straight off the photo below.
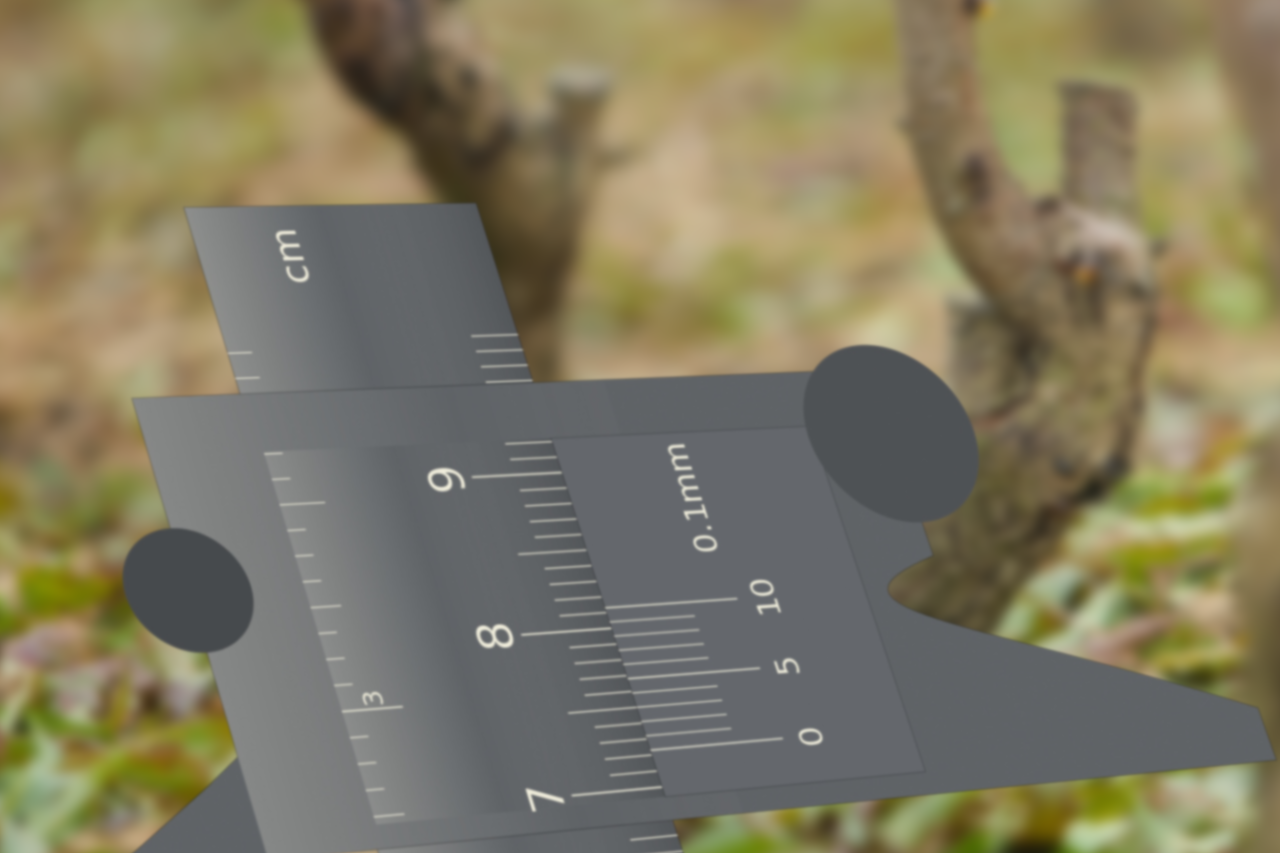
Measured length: 72.3 mm
